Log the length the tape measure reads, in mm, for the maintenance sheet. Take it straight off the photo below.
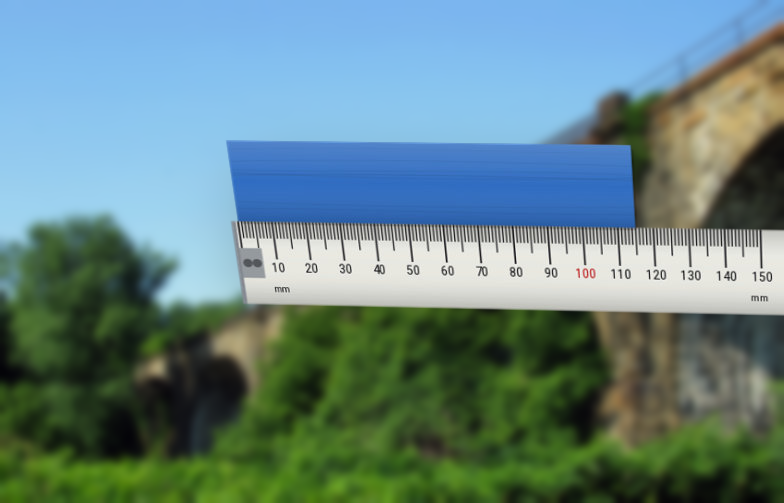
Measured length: 115 mm
